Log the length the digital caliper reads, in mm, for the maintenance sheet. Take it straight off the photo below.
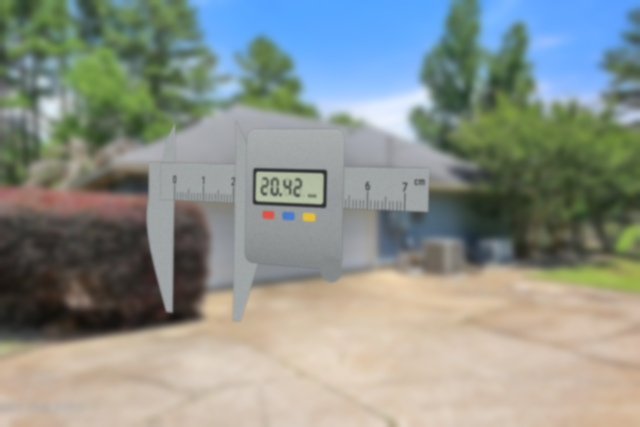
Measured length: 20.42 mm
